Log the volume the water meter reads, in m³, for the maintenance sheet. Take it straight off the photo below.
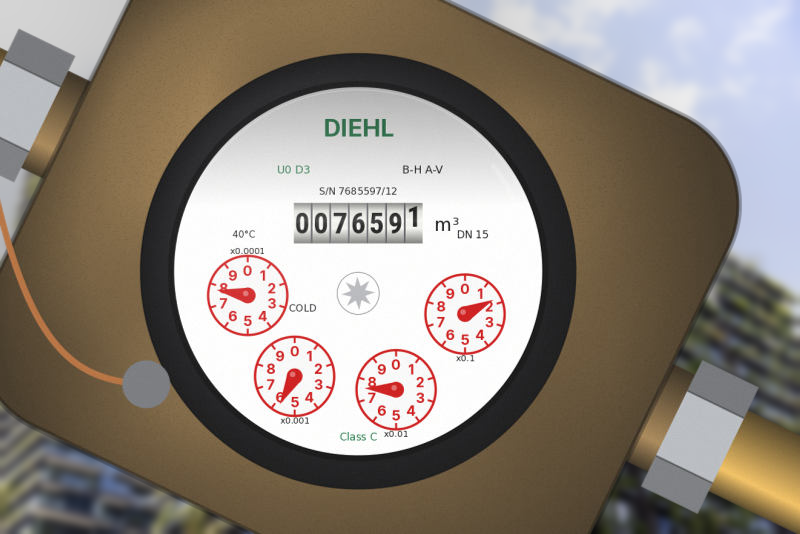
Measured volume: 76591.1757 m³
